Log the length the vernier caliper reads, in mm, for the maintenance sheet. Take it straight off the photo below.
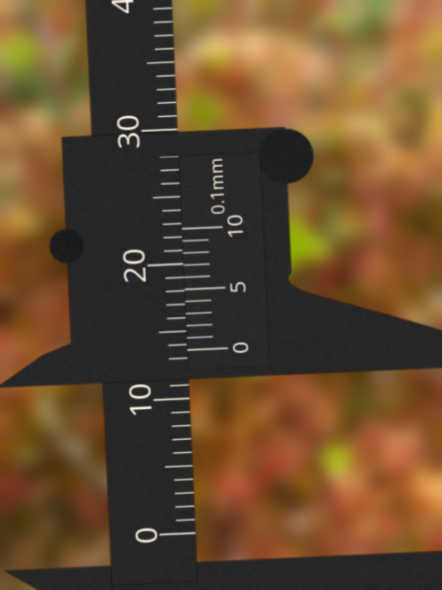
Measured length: 13.6 mm
